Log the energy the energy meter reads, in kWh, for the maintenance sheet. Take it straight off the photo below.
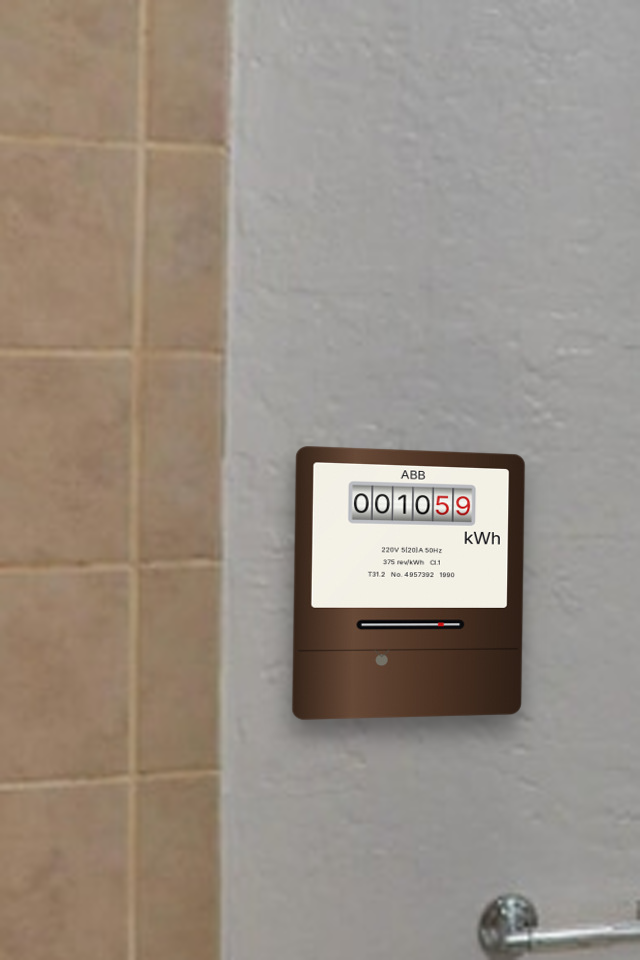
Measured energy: 10.59 kWh
